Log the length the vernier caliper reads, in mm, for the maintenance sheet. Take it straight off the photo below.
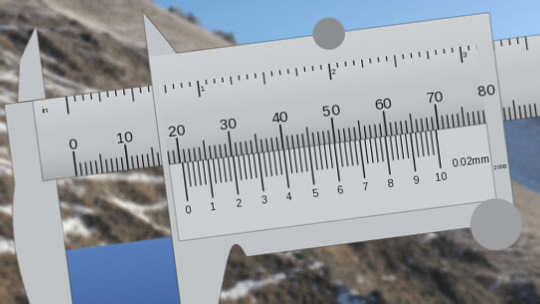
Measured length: 20.5 mm
